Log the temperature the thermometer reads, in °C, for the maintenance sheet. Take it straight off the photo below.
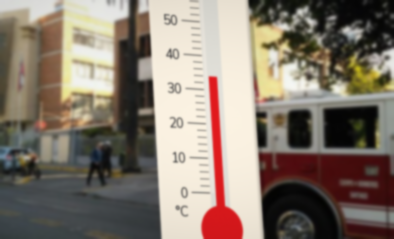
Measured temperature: 34 °C
